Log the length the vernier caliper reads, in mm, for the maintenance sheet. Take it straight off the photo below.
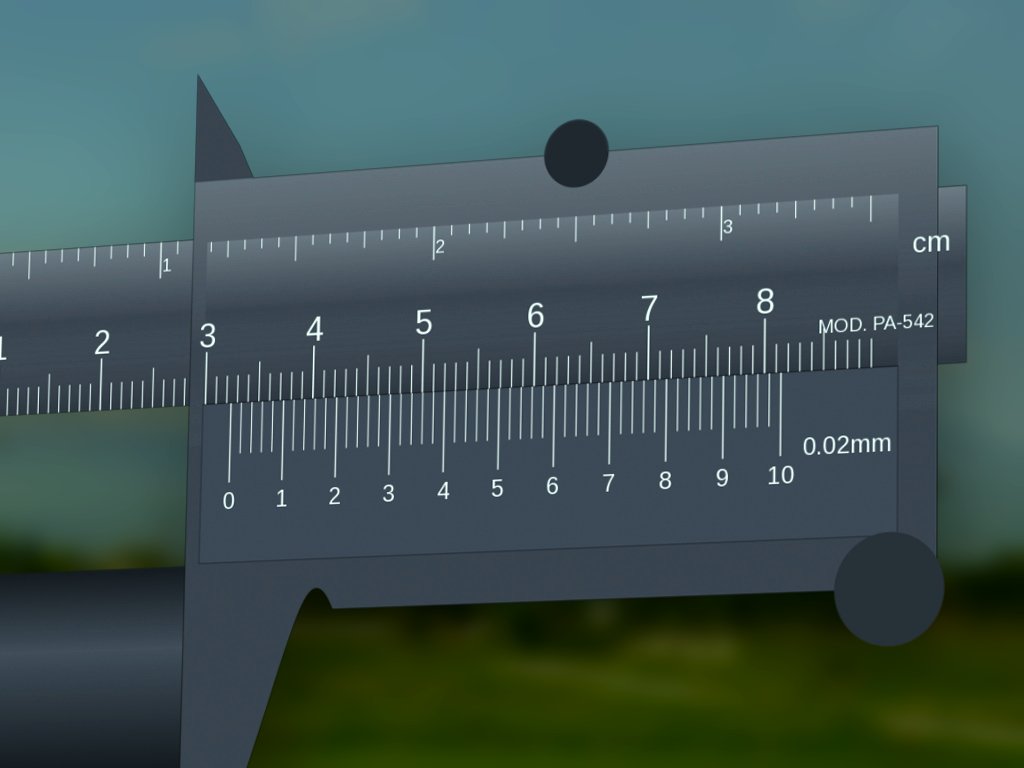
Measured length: 32.4 mm
